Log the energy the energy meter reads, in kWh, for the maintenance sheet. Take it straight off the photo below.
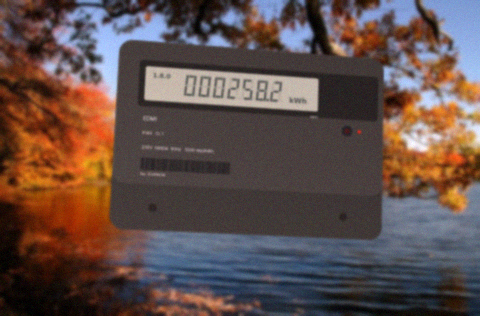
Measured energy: 258.2 kWh
